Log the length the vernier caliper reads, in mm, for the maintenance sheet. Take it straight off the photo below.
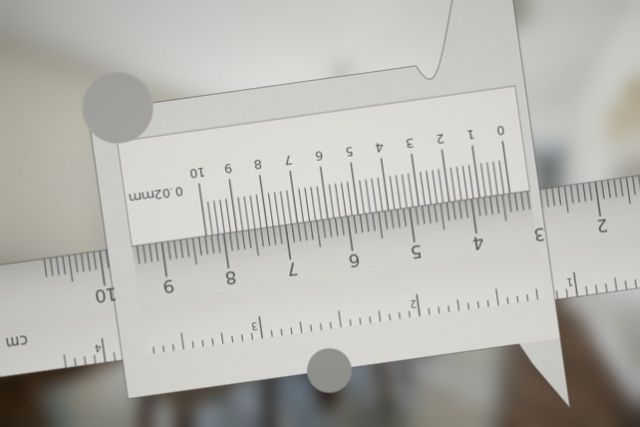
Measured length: 33.8 mm
